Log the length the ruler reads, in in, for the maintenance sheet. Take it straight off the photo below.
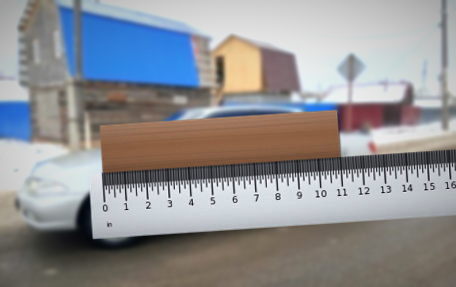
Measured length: 11 in
